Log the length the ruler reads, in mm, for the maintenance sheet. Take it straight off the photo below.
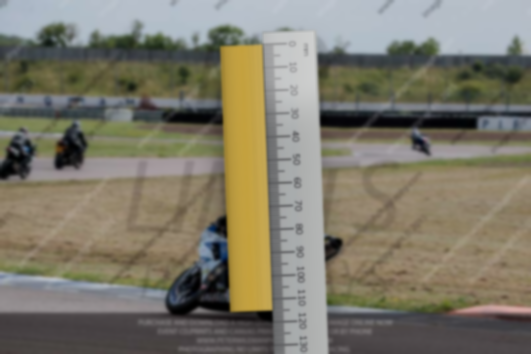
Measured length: 115 mm
